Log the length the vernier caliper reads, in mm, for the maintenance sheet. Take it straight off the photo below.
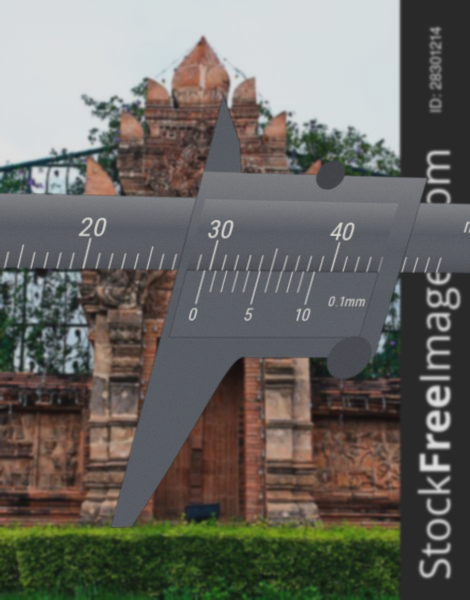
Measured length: 29.6 mm
